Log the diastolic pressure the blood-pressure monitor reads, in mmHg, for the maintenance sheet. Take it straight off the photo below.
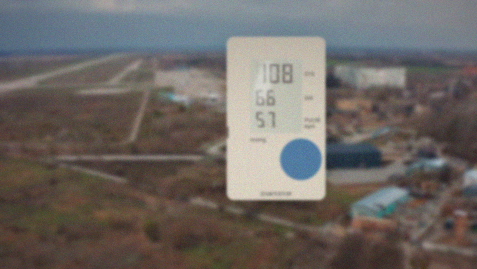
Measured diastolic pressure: 66 mmHg
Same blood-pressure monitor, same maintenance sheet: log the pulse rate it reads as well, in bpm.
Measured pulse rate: 57 bpm
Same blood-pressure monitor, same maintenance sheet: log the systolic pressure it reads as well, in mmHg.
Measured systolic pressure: 108 mmHg
